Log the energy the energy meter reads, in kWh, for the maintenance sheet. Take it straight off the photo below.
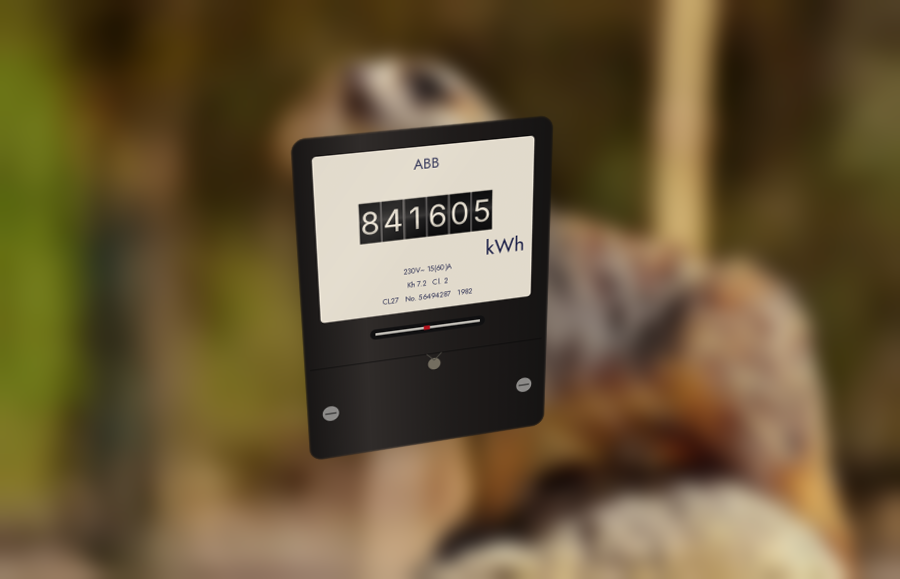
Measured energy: 841605 kWh
